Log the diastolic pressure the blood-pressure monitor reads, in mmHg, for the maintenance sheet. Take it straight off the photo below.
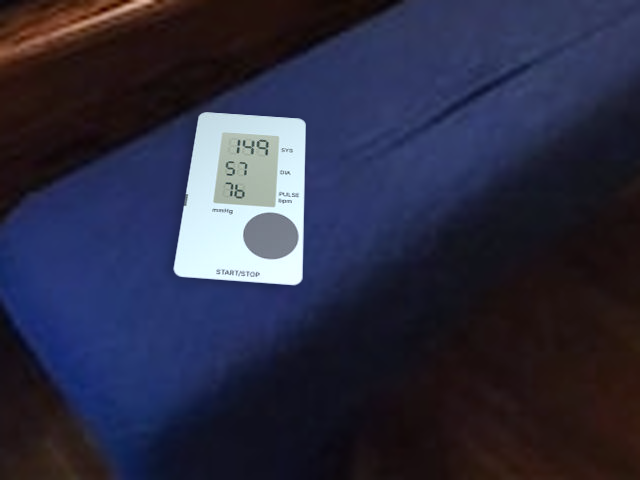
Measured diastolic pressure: 57 mmHg
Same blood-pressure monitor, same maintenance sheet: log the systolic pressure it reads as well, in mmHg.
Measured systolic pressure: 149 mmHg
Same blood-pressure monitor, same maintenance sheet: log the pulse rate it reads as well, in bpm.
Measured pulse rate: 76 bpm
